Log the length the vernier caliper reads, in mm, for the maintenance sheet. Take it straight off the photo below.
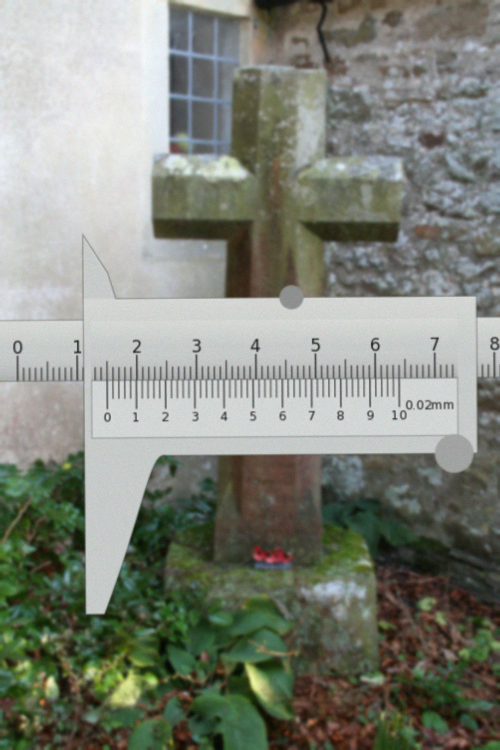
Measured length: 15.0 mm
